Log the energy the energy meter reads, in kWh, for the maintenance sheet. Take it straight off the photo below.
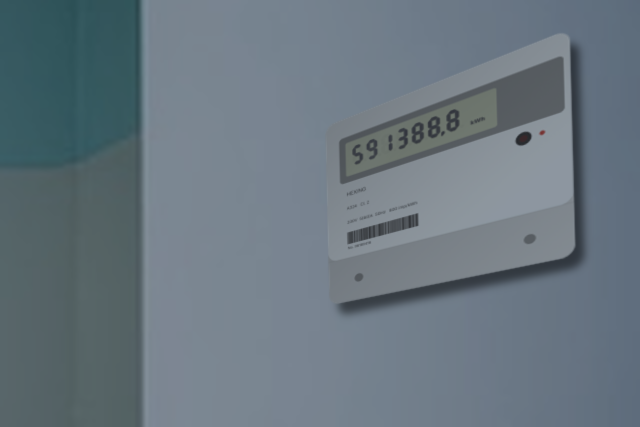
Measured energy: 591388.8 kWh
